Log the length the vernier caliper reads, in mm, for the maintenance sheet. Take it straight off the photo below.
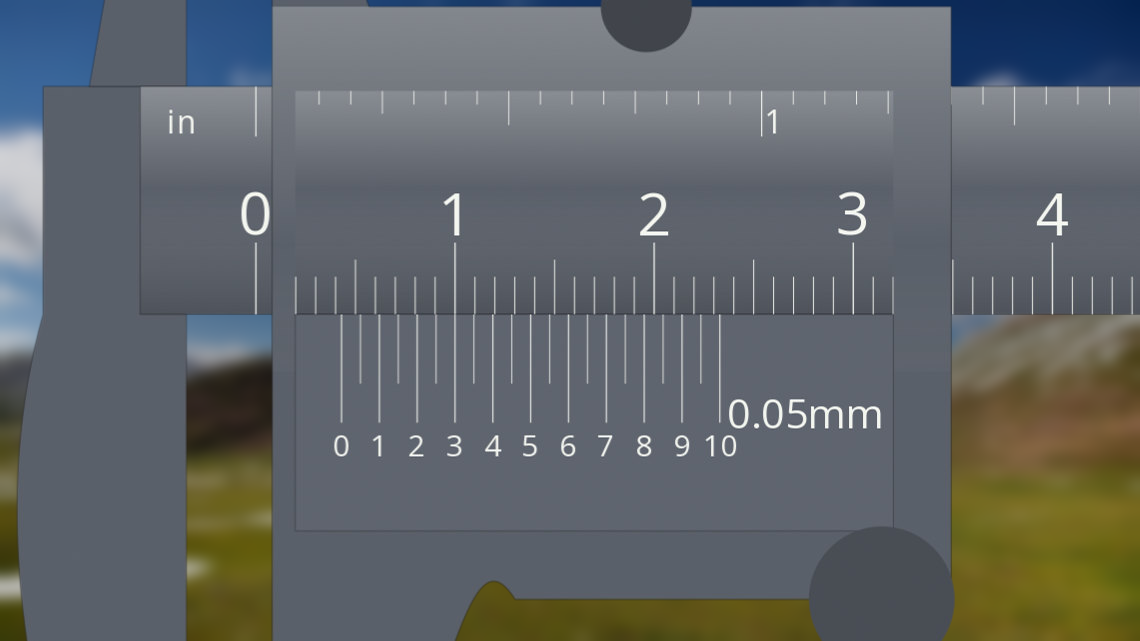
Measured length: 4.3 mm
